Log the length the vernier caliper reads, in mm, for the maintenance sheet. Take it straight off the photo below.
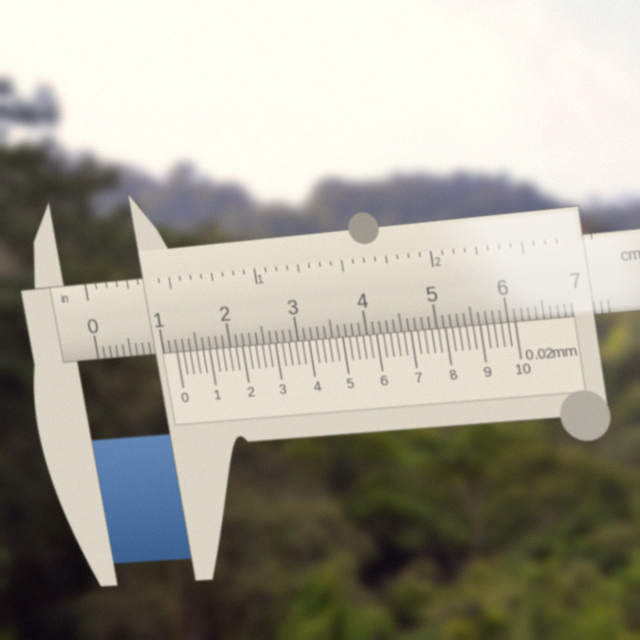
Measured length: 12.0 mm
